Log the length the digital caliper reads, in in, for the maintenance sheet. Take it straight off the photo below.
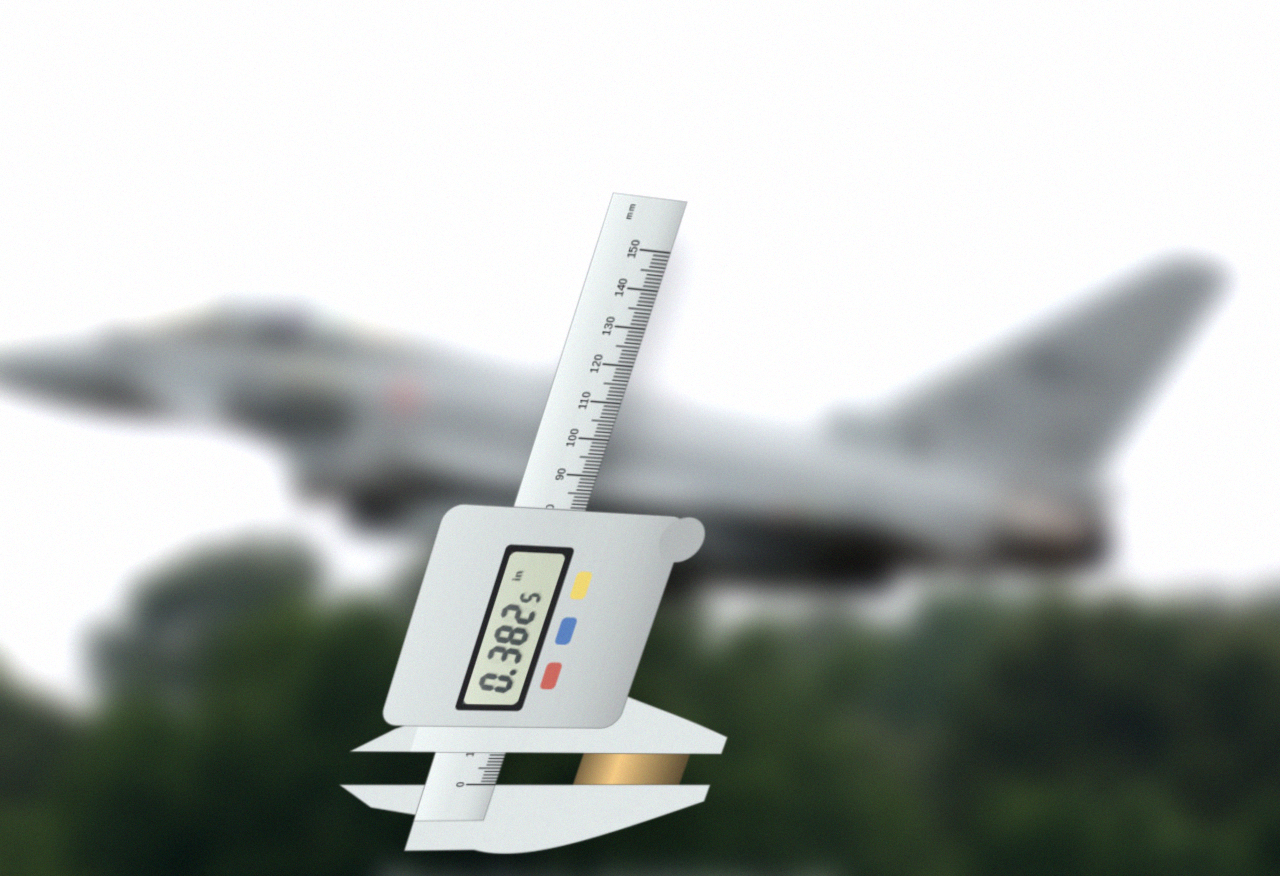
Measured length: 0.3825 in
